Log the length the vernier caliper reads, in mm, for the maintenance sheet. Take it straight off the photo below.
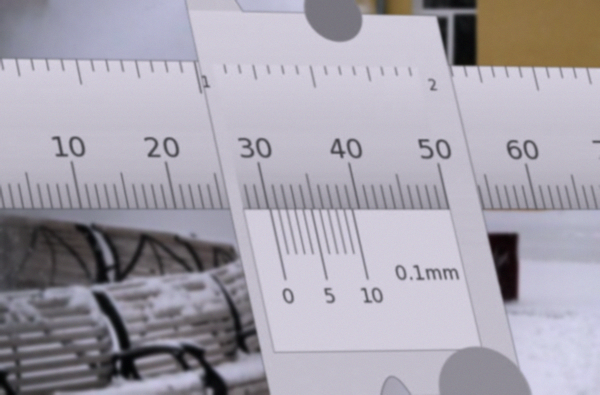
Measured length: 30.2 mm
